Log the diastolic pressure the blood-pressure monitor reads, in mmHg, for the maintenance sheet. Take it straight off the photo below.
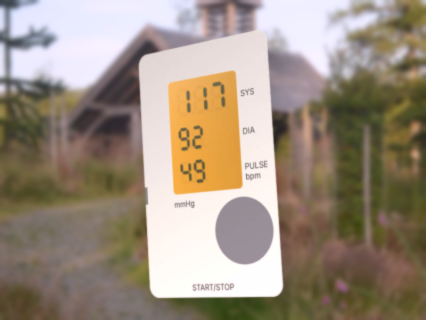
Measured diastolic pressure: 92 mmHg
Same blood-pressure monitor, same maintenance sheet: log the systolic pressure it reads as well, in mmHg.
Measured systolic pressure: 117 mmHg
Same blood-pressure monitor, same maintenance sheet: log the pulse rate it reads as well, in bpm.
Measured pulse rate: 49 bpm
